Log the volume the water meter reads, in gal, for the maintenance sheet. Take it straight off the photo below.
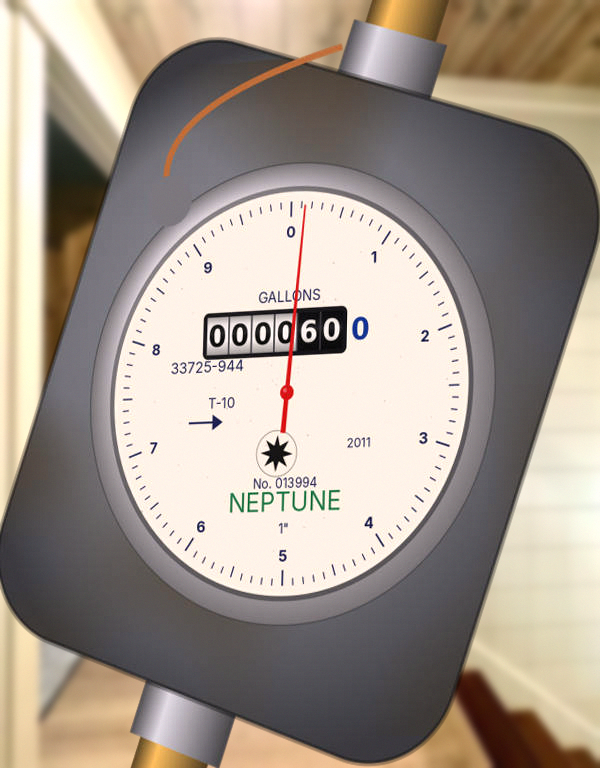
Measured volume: 600.1 gal
